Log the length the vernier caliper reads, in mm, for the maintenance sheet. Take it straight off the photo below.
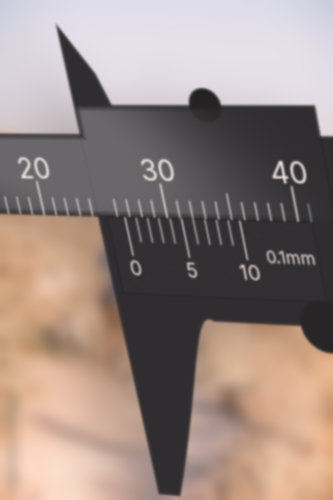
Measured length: 26.6 mm
